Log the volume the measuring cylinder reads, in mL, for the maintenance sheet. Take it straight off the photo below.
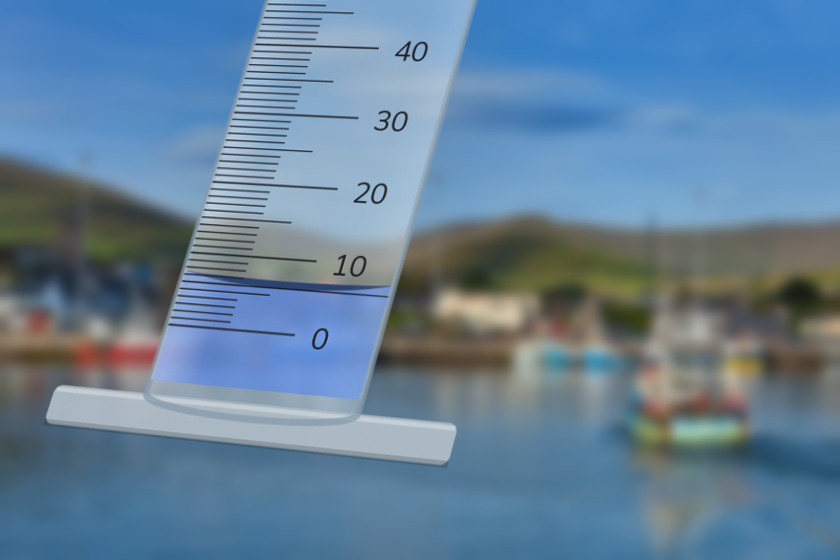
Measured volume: 6 mL
